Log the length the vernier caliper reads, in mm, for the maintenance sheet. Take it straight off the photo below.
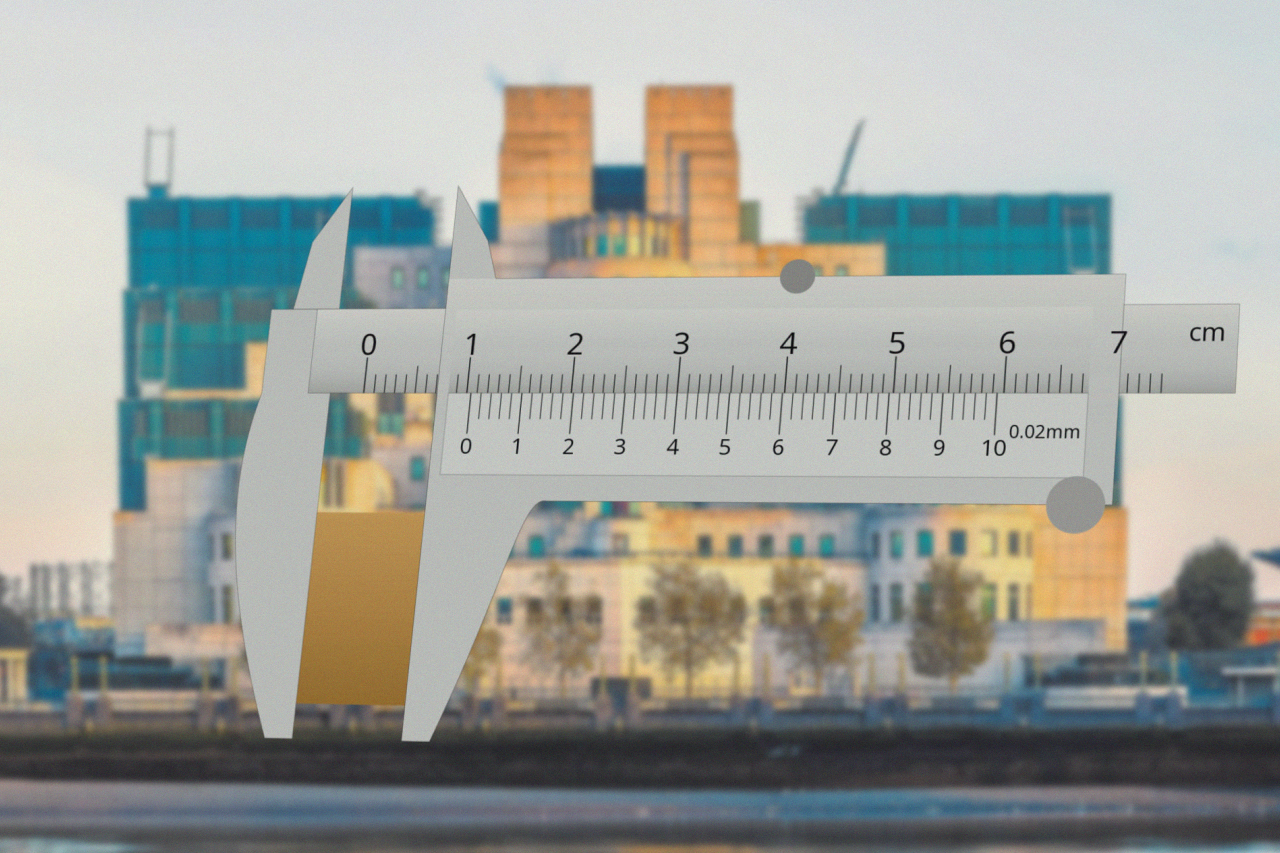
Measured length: 10.4 mm
